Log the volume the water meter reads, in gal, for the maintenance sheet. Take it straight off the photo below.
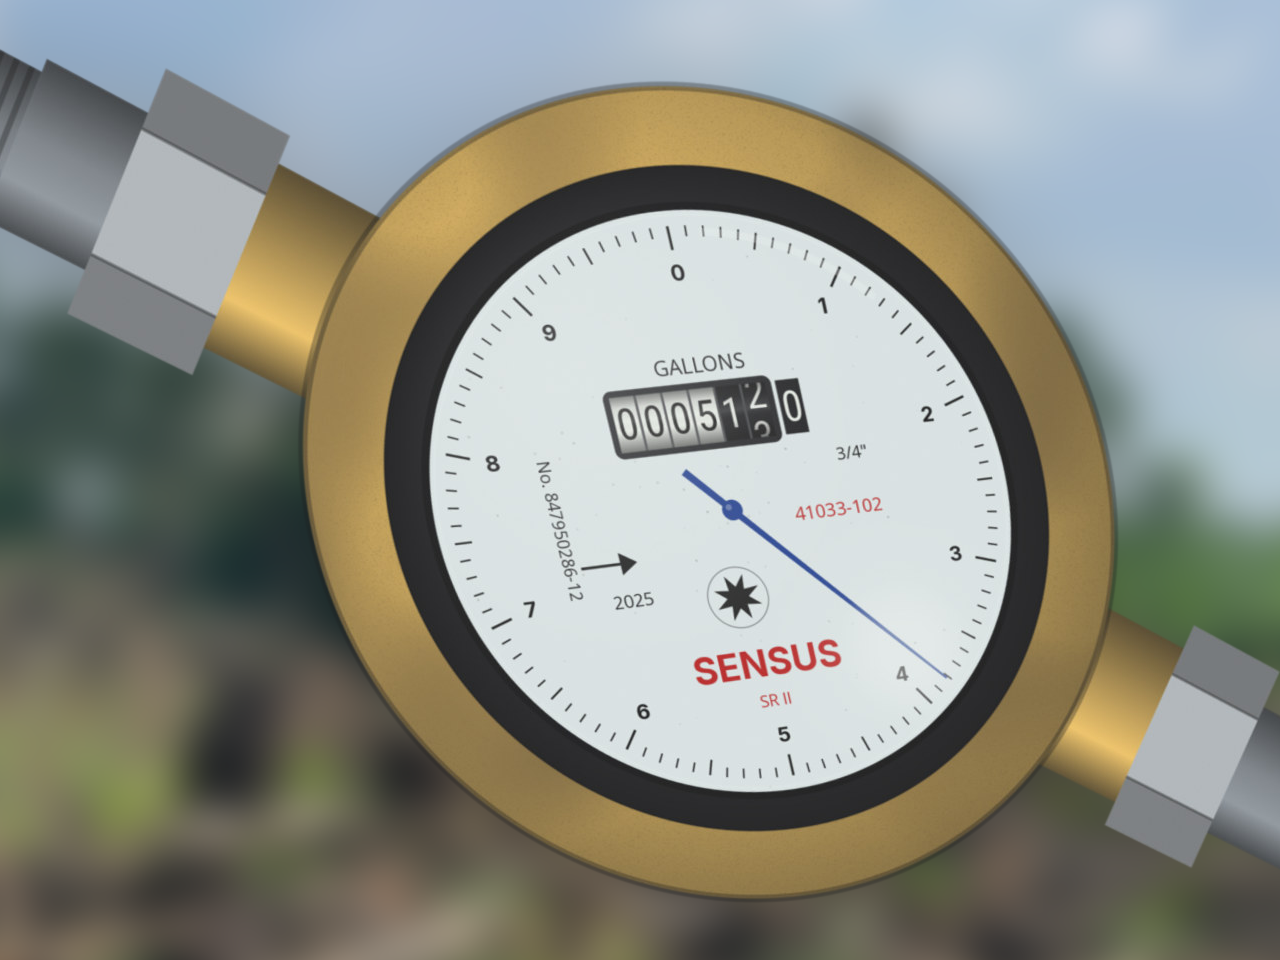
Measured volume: 5123.8 gal
